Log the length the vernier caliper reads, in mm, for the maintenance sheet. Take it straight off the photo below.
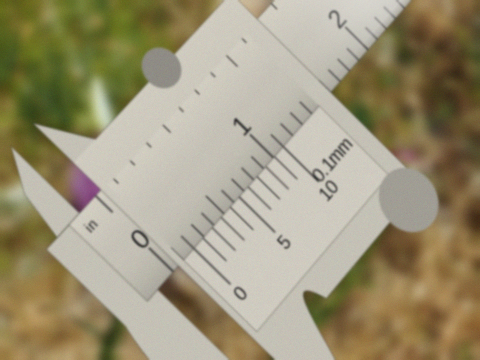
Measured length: 2.0 mm
